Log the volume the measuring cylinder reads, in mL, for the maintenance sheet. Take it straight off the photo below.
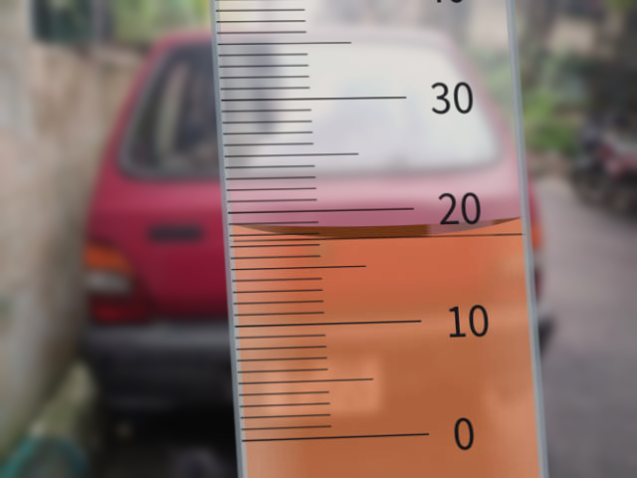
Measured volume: 17.5 mL
